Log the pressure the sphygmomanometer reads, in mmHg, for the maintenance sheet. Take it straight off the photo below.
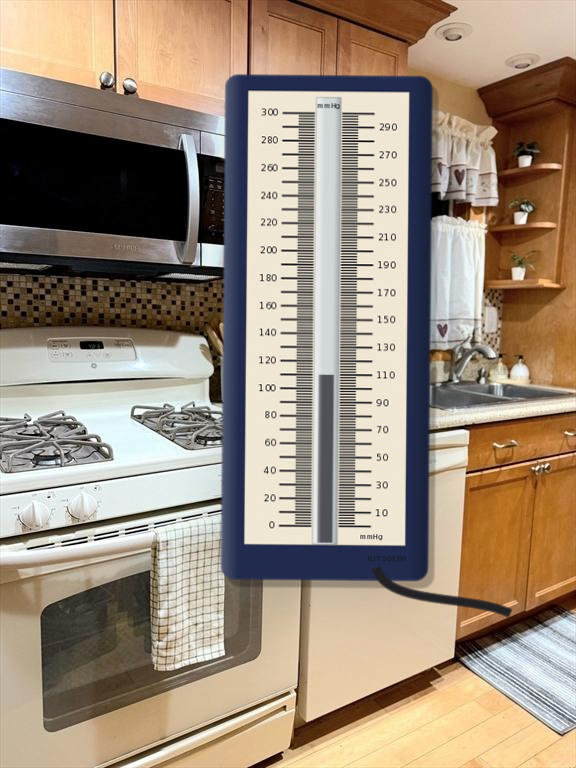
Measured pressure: 110 mmHg
